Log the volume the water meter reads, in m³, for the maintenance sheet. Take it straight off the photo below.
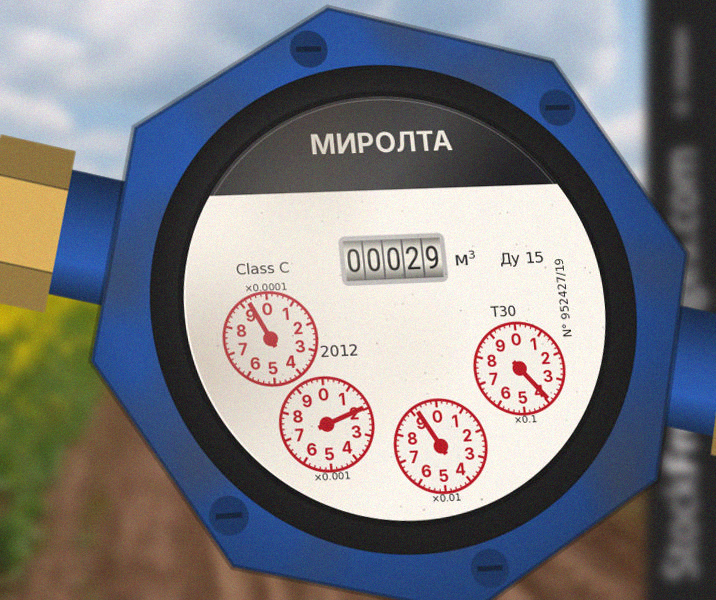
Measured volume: 29.3919 m³
